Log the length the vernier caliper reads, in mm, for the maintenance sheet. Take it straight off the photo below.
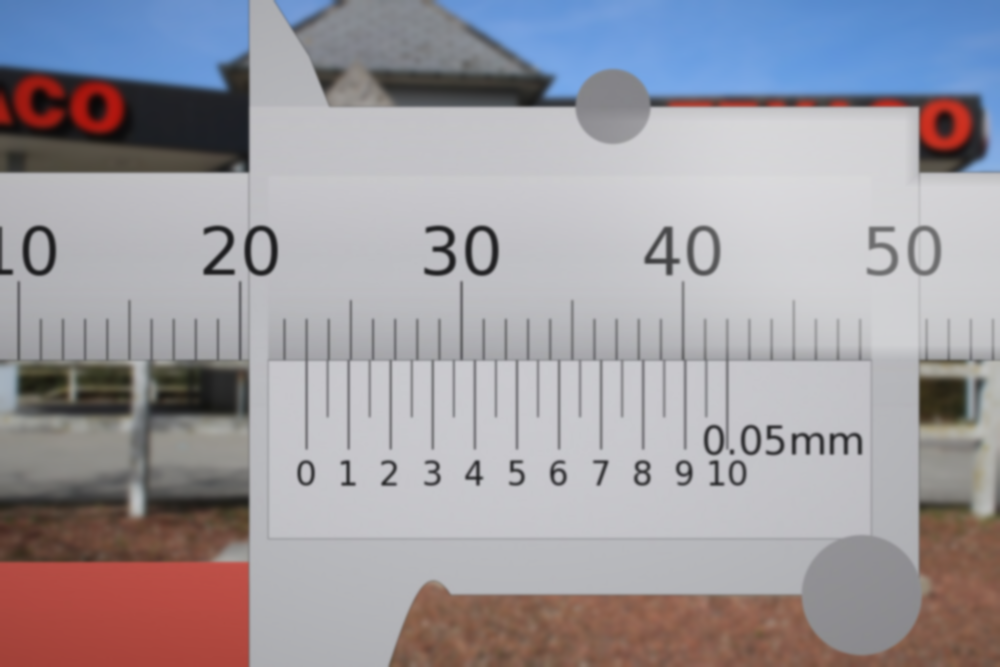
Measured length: 23.0 mm
